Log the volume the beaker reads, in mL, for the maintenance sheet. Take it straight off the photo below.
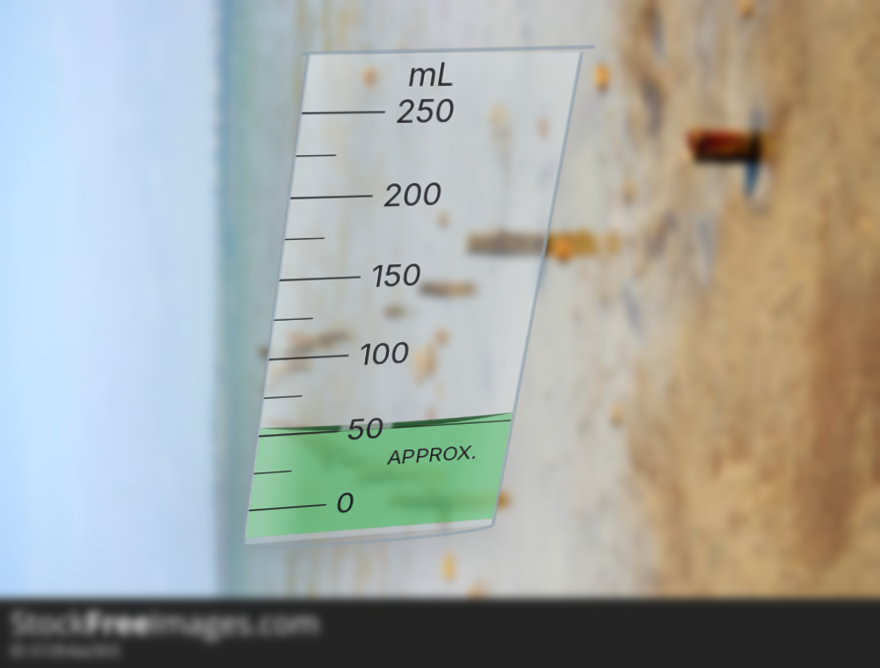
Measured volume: 50 mL
